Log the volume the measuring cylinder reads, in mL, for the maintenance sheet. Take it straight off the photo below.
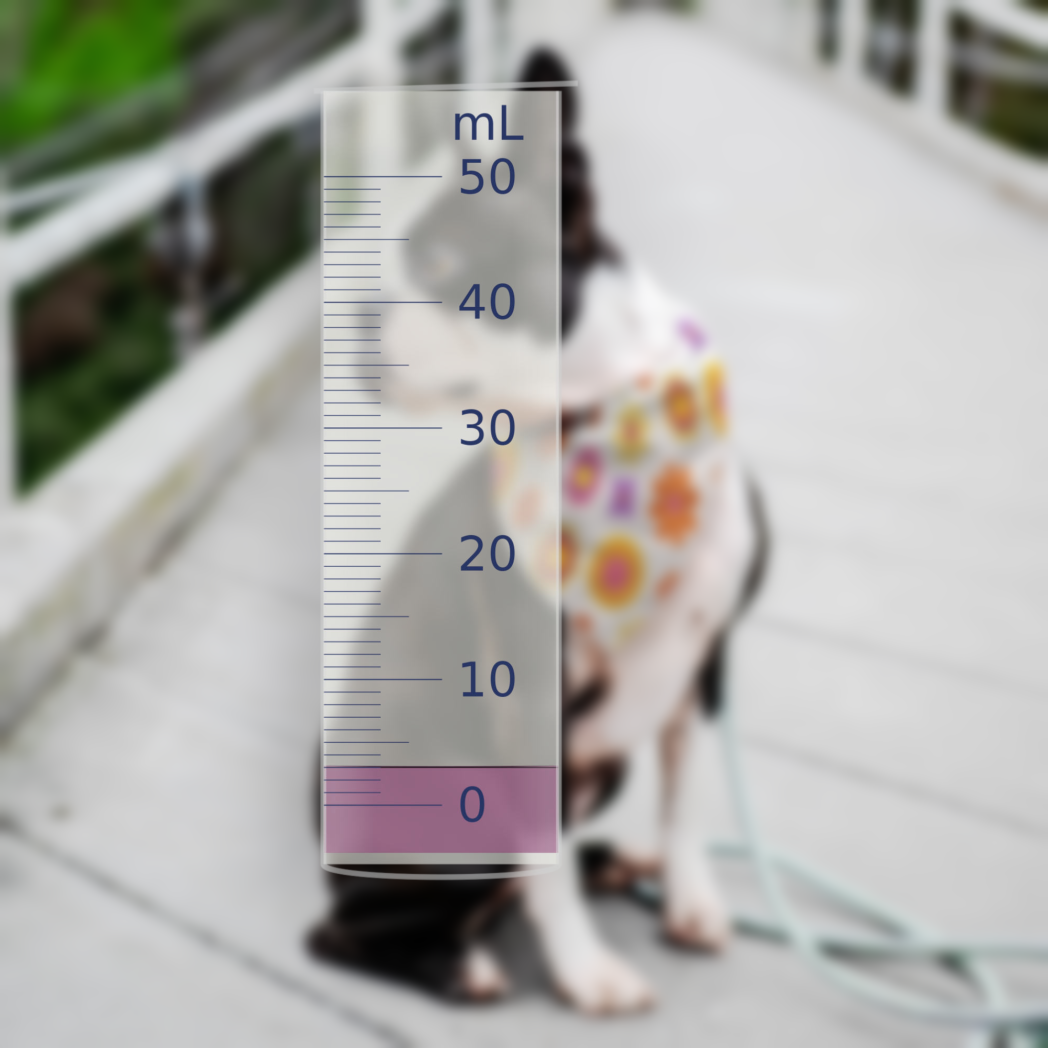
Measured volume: 3 mL
